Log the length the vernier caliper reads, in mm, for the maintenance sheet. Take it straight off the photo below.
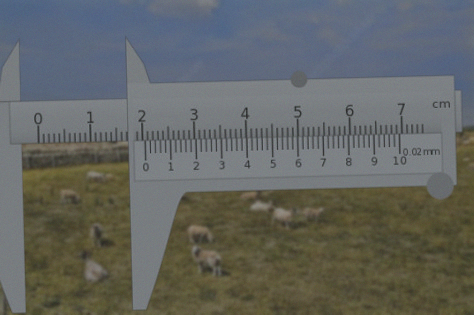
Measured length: 20.5 mm
